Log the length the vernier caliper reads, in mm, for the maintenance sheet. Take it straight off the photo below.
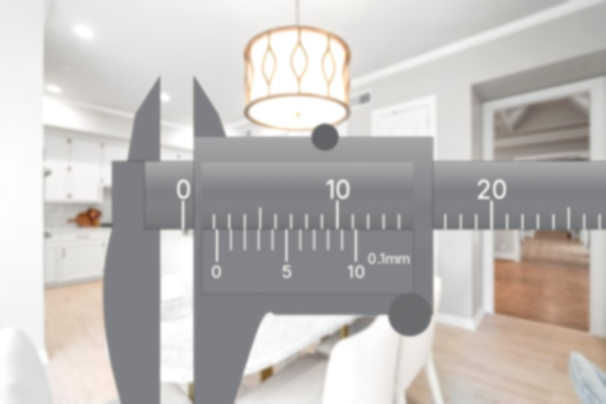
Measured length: 2.2 mm
